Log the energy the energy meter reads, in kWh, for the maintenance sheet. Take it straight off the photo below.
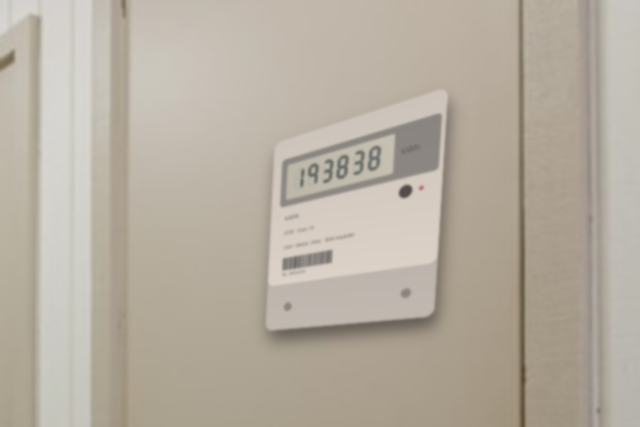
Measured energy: 193838 kWh
